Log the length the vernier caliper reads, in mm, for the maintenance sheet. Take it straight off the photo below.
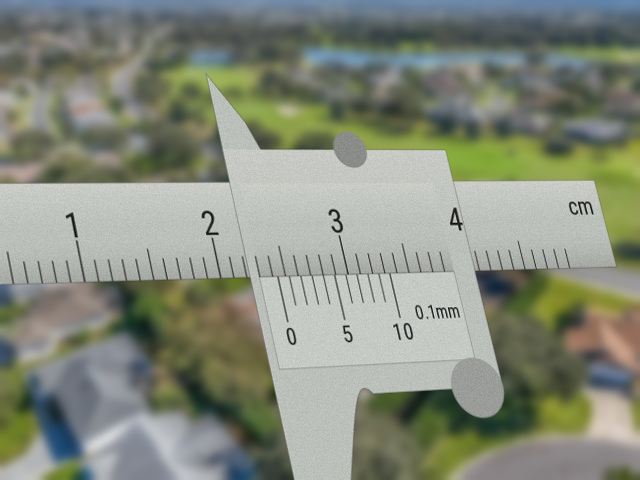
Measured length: 24.4 mm
